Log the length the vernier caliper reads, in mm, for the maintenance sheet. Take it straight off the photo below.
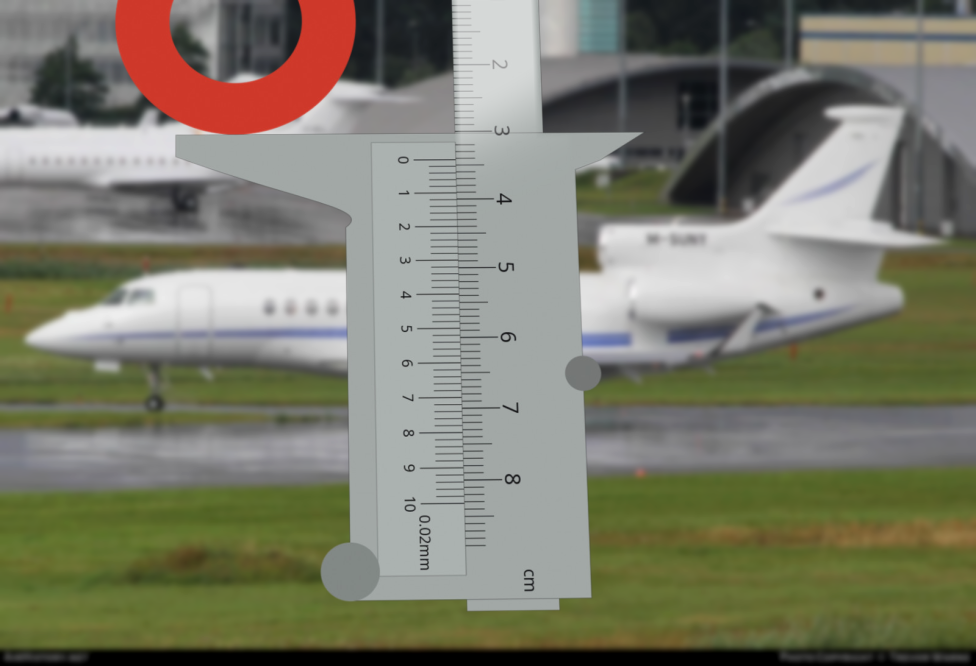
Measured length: 34.2 mm
